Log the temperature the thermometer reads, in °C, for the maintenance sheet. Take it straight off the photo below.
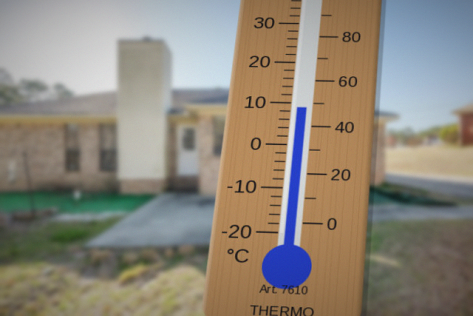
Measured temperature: 9 °C
